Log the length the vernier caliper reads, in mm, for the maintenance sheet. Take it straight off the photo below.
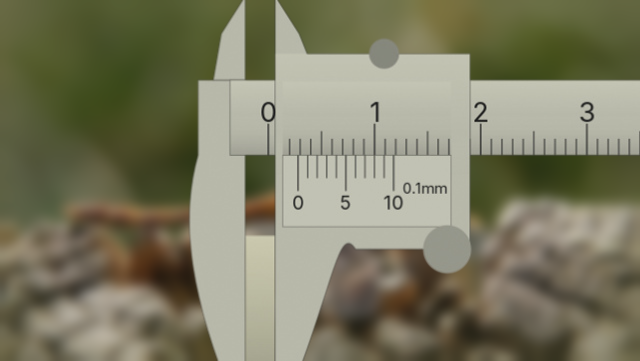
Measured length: 2.8 mm
